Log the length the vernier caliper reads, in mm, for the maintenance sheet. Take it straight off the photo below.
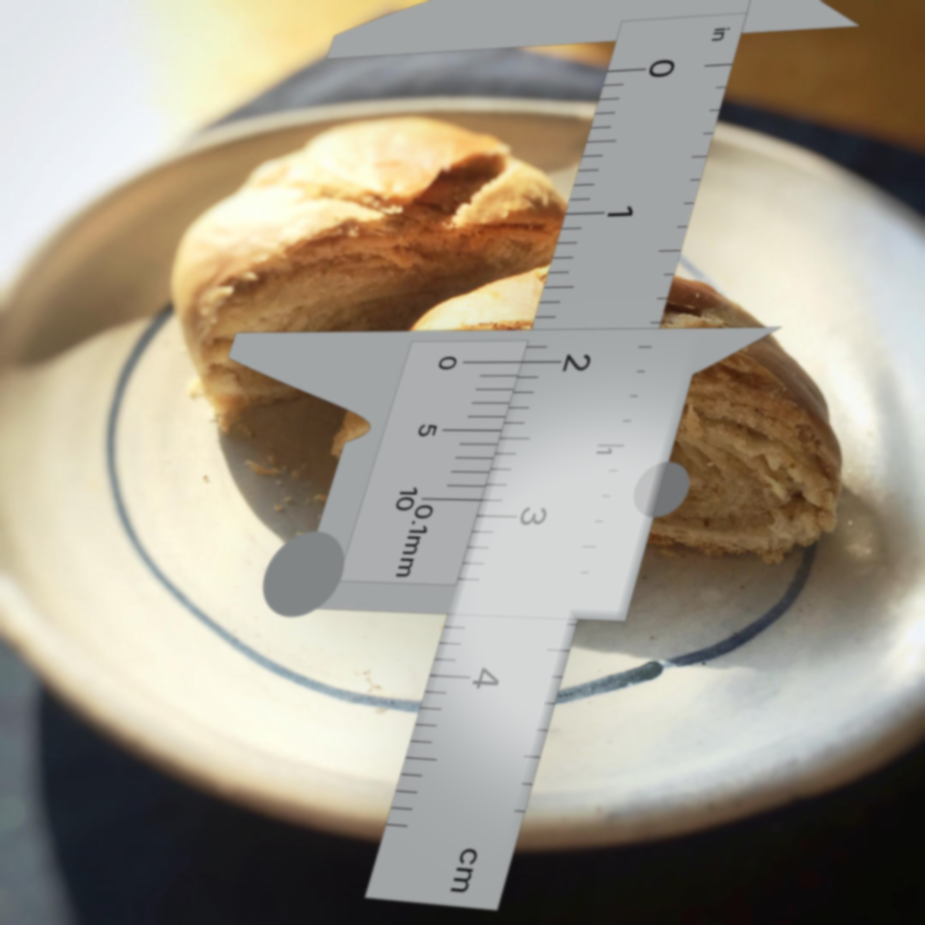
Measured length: 20.0 mm
